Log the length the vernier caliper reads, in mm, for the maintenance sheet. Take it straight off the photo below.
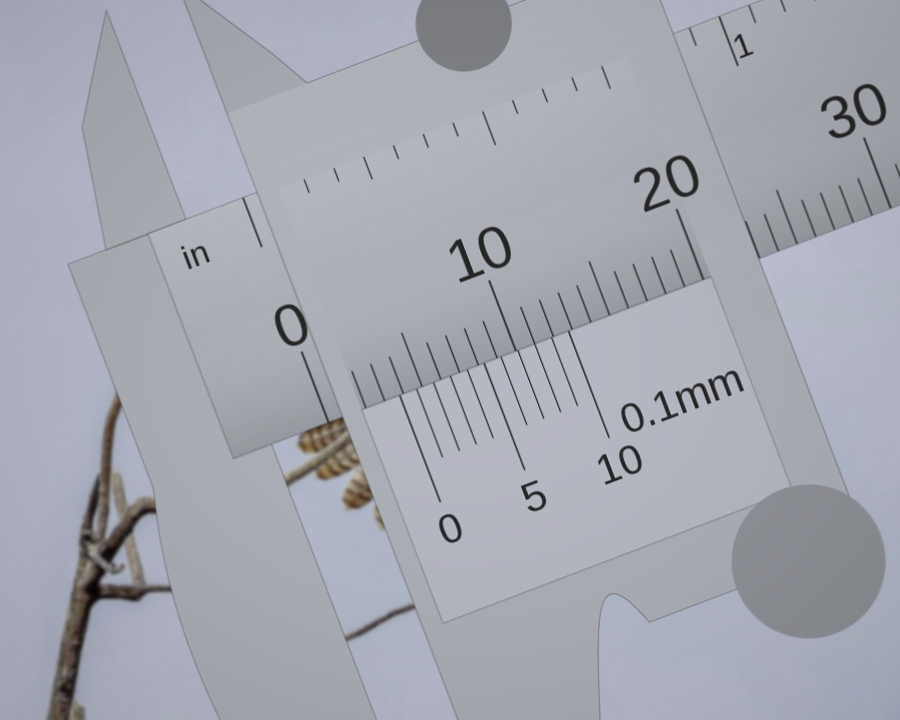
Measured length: 3.8 mm
